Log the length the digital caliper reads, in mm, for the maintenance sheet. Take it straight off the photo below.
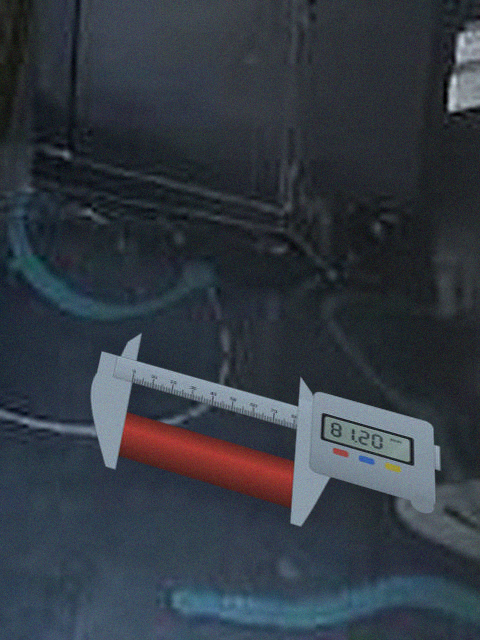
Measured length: 81.20 mm
